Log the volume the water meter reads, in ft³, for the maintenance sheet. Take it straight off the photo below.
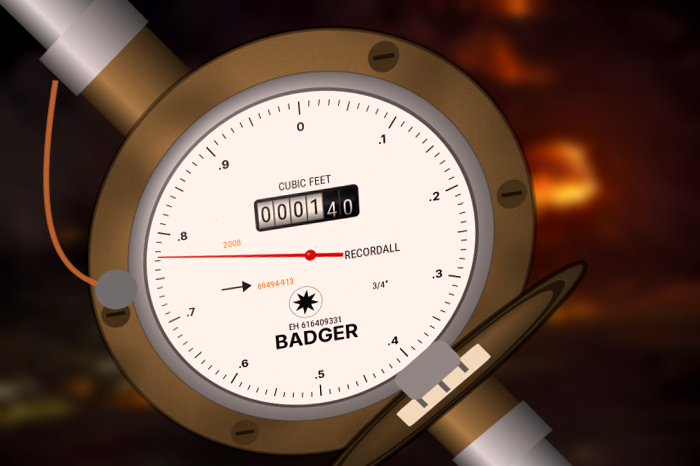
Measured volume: 139.77 ft³
